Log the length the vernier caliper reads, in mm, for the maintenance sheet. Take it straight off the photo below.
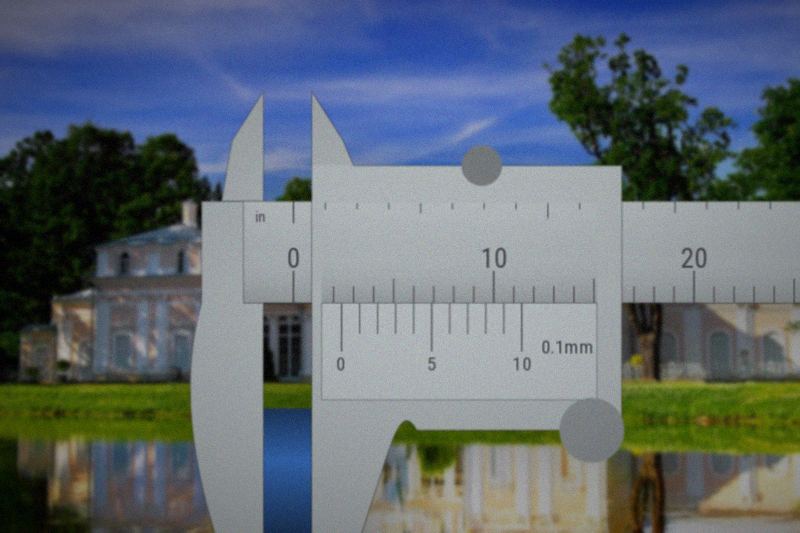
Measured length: 2.4 mm
